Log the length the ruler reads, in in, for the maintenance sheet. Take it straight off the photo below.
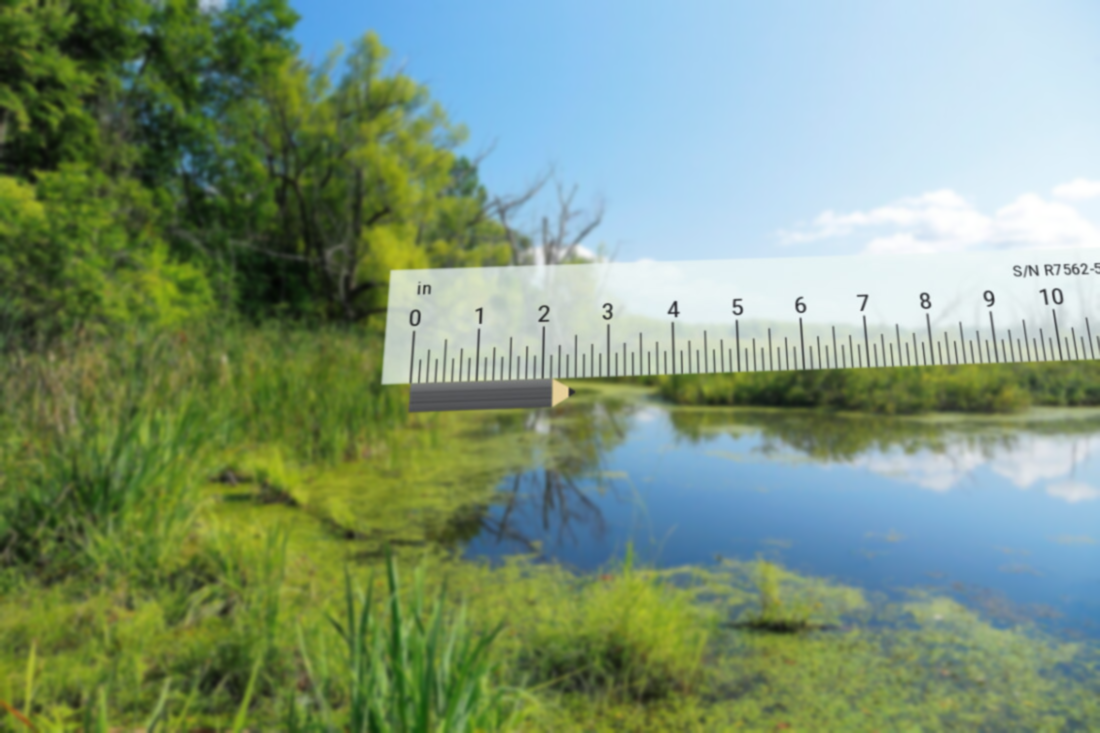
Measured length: 2.5 in
